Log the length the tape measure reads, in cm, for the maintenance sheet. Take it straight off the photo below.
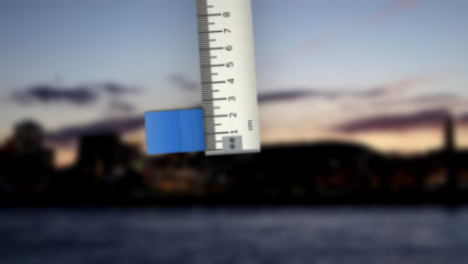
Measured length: 2.5 cm
